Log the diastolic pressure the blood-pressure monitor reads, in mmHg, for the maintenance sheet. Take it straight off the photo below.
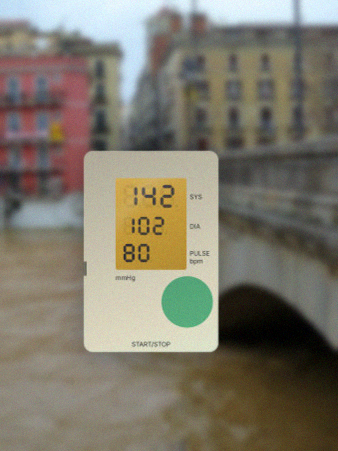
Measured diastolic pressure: 102 mmHg
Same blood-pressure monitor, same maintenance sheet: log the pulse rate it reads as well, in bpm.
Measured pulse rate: 80 bpm
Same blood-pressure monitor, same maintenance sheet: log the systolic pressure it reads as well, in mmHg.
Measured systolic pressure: 142 mmHg
